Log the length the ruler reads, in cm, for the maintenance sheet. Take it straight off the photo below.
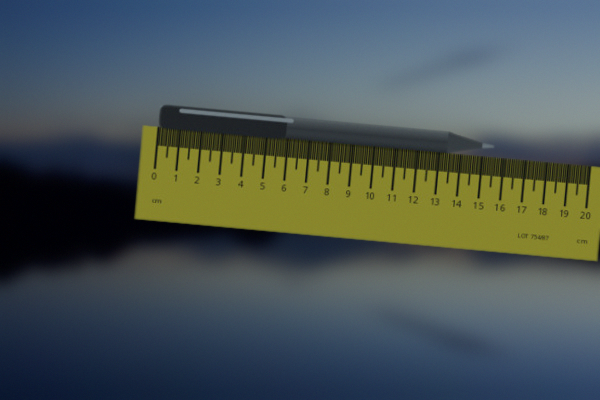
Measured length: 15.5 cm
